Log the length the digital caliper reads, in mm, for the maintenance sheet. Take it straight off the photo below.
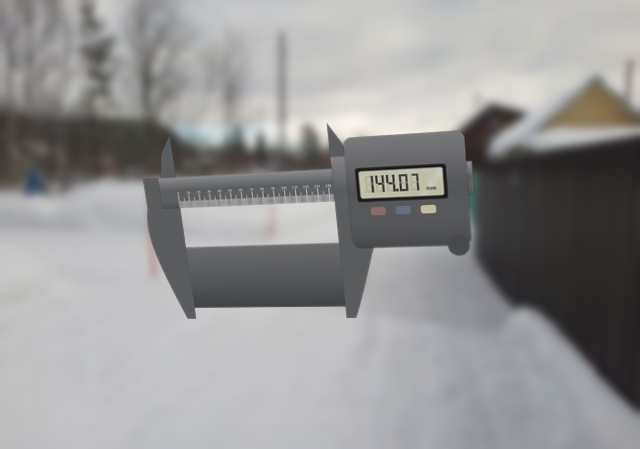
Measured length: 144.07 mm
